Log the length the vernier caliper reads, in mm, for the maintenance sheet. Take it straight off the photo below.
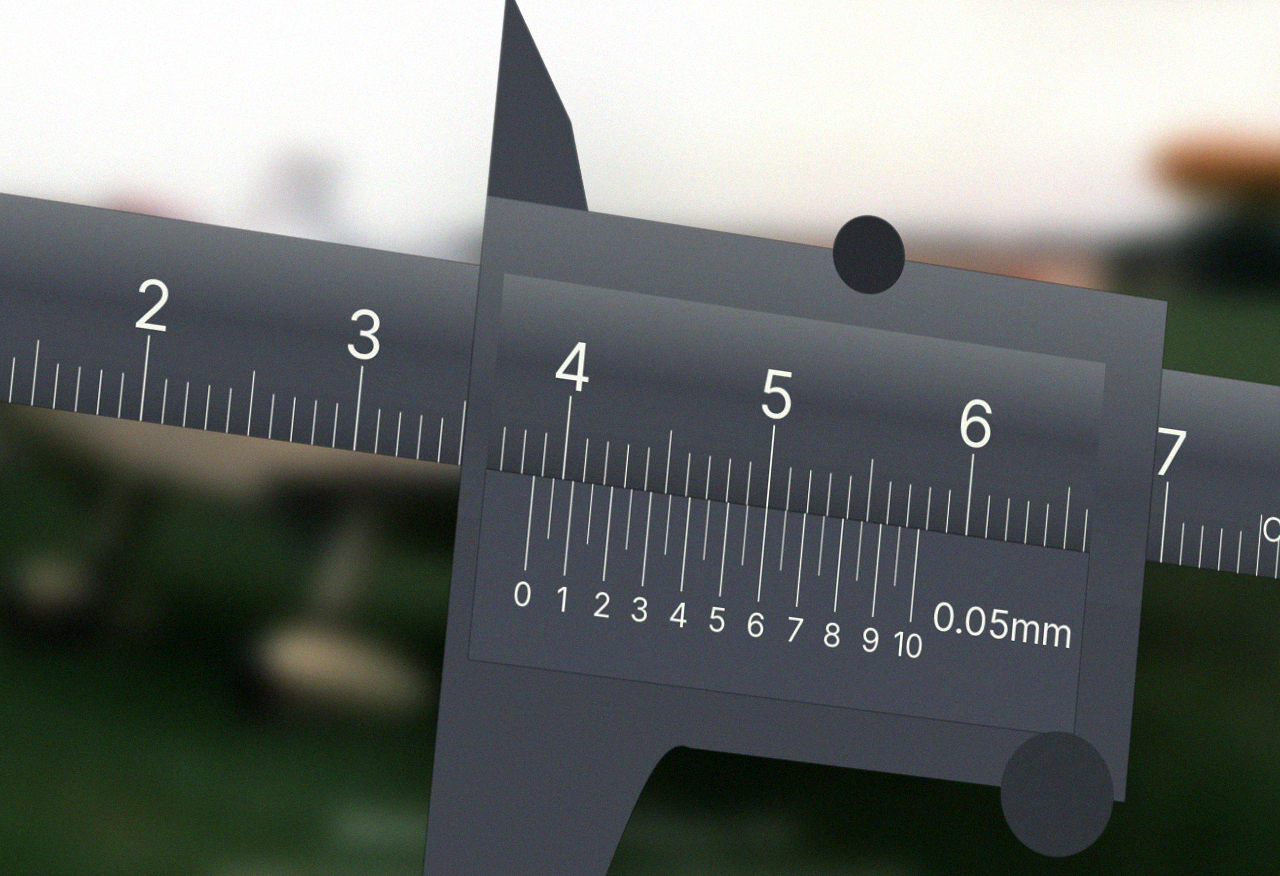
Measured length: 38.6 mm
